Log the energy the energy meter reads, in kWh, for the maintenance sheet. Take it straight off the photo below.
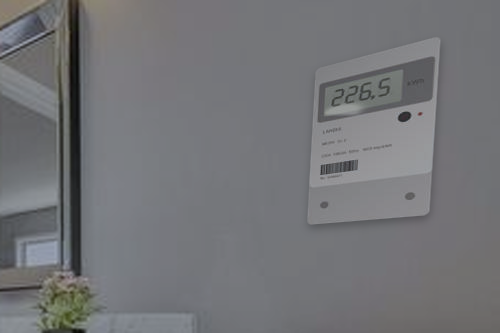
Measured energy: 226.5 kWh
